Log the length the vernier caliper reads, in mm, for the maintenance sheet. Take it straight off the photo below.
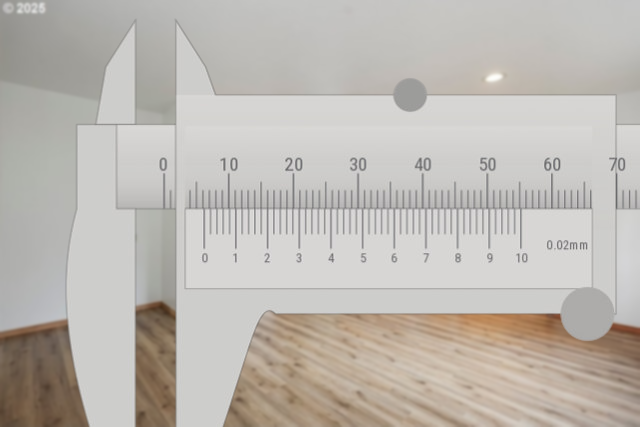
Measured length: 6.2 mm
